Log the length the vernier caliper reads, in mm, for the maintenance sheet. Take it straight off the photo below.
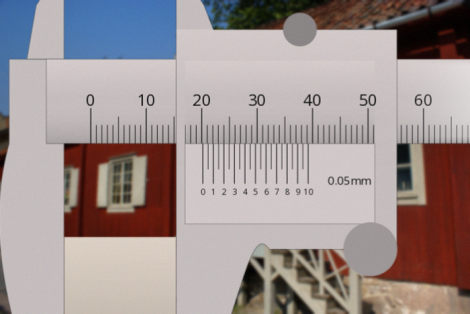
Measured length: 20.2 mm
